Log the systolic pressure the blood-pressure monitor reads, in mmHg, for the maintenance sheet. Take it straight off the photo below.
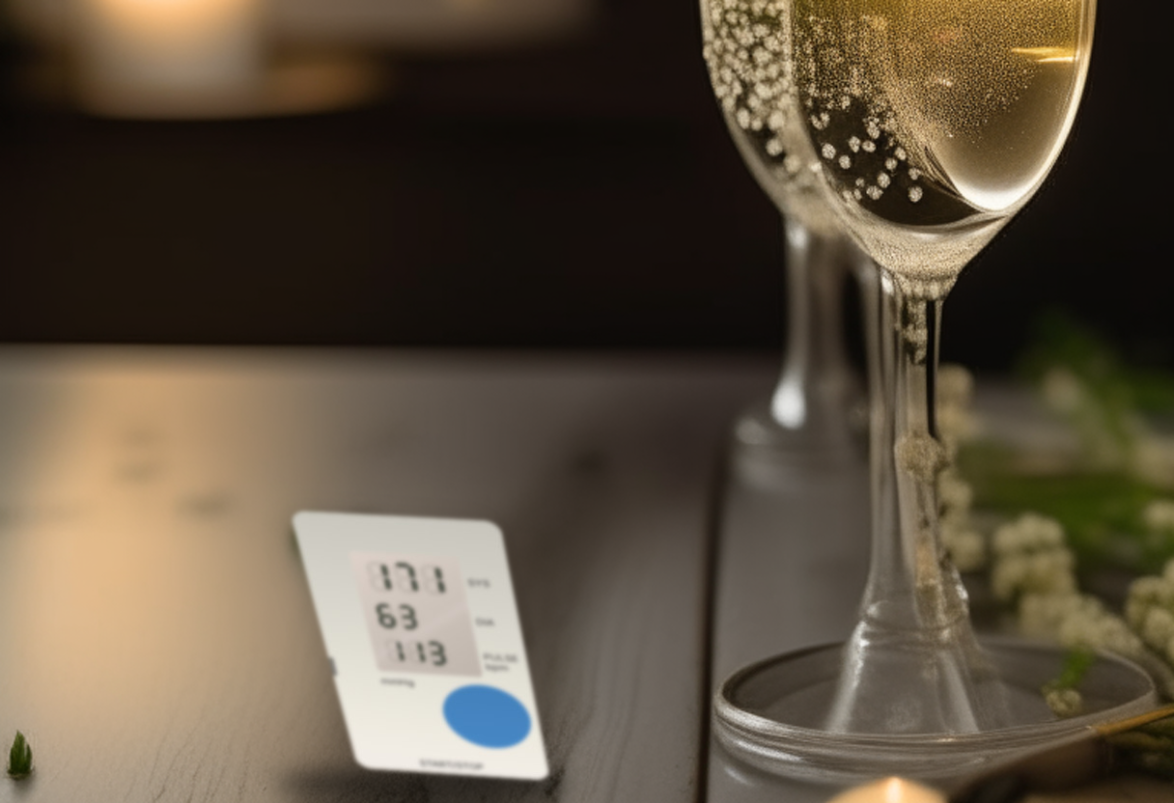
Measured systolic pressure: 171 mmHg
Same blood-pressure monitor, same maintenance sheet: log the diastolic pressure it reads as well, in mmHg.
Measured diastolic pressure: 63 mmHg
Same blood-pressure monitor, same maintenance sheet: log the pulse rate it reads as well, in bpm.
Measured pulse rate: 113 bpm
